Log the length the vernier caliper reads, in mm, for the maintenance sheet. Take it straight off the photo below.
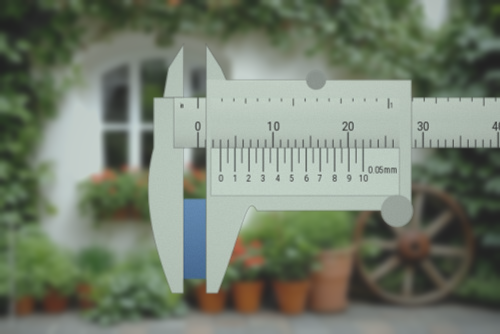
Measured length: 3.0 mm
